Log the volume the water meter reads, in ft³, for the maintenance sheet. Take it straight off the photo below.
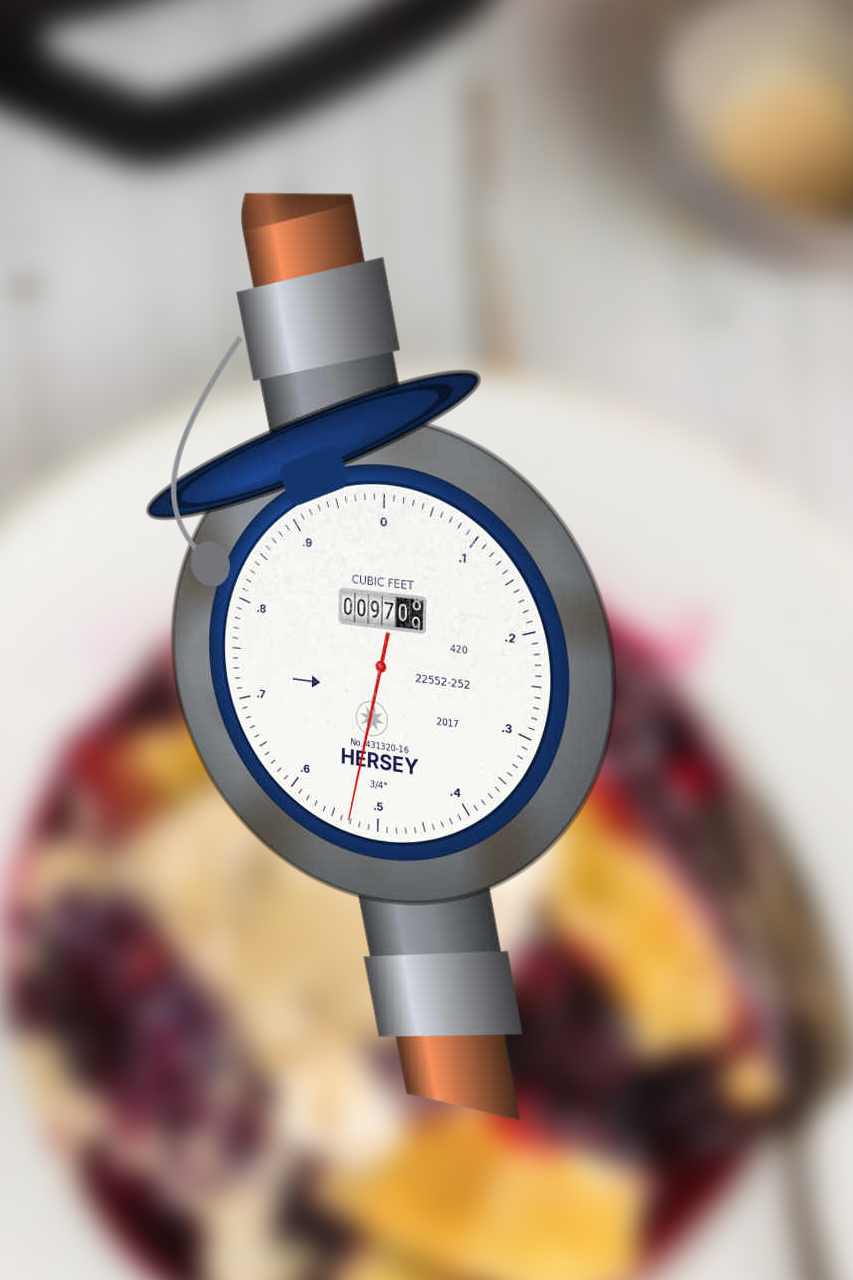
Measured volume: 9708.53 ft³
